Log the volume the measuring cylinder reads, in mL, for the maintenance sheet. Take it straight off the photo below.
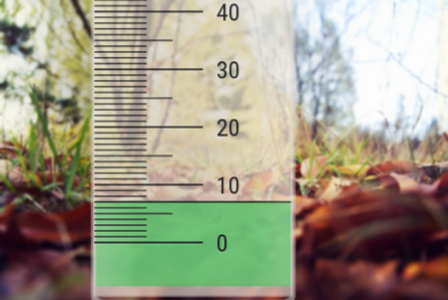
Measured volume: 7 mL
